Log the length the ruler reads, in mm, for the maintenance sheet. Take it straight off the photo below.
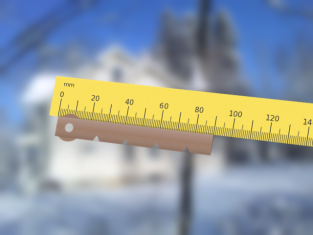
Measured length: 90 mm
